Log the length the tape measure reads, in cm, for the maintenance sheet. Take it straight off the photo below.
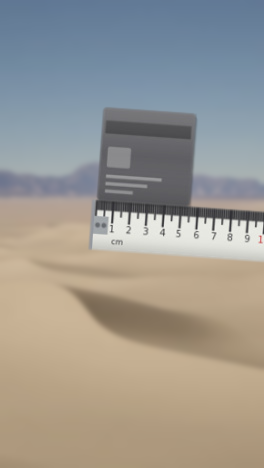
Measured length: 5.5 cm
